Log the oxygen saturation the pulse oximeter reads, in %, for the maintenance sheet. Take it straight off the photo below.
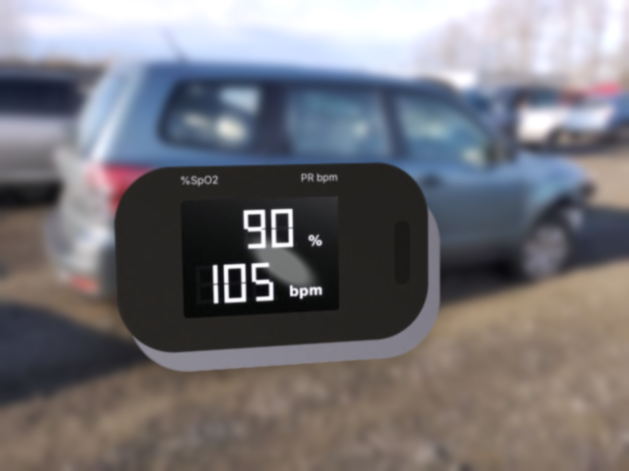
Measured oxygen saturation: 90 %
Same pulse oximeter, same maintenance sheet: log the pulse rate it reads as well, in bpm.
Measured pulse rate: 105 bpm
